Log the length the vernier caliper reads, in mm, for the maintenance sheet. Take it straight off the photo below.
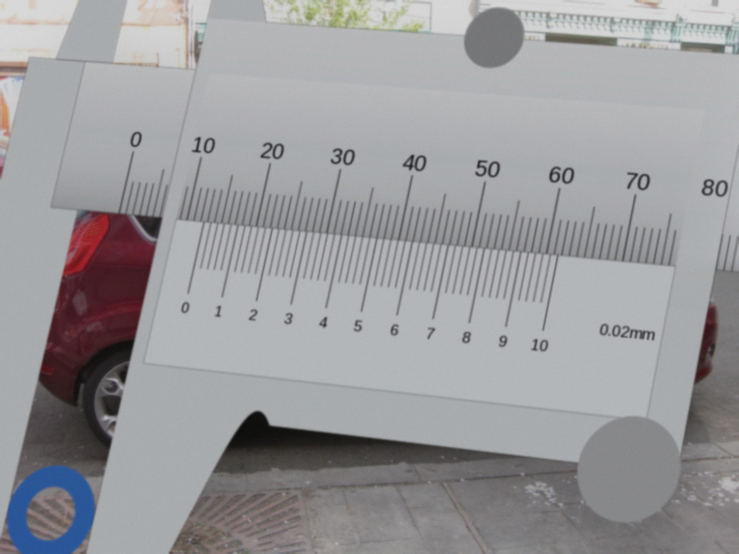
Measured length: 12.5 mm
